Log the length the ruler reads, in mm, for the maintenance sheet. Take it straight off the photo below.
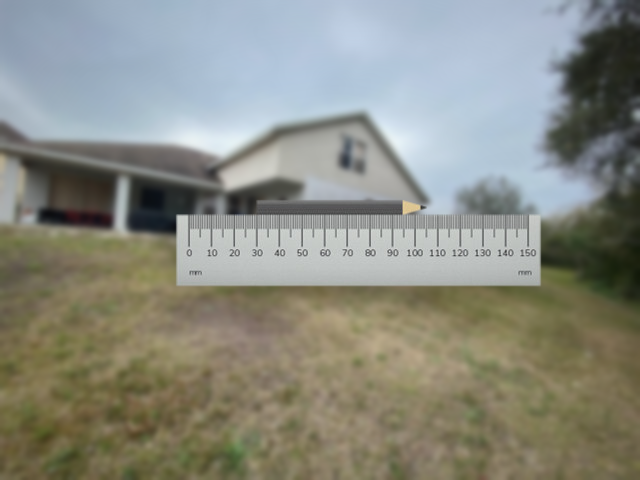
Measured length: 75 mm
